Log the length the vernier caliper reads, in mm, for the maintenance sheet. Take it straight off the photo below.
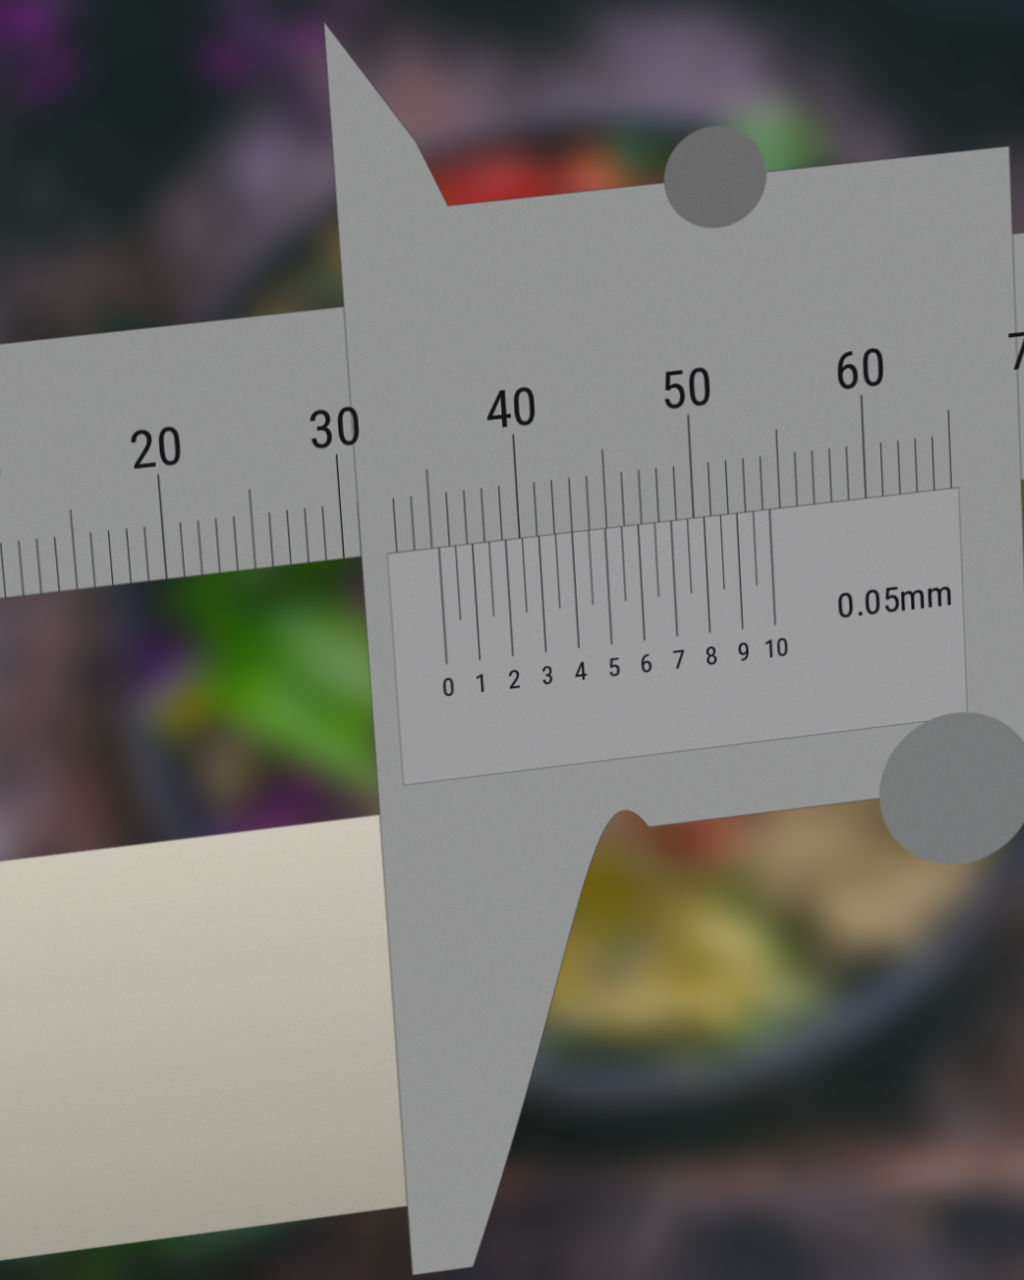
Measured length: 35.4 mm
